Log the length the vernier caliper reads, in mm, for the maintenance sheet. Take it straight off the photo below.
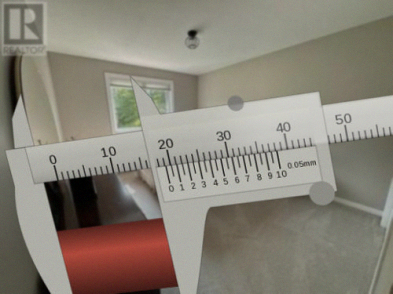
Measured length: 19.2 mm
